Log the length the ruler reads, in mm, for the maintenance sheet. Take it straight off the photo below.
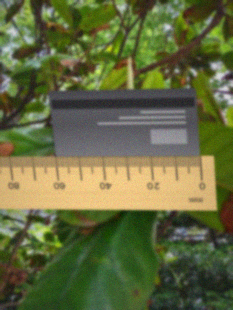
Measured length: 60 mm
